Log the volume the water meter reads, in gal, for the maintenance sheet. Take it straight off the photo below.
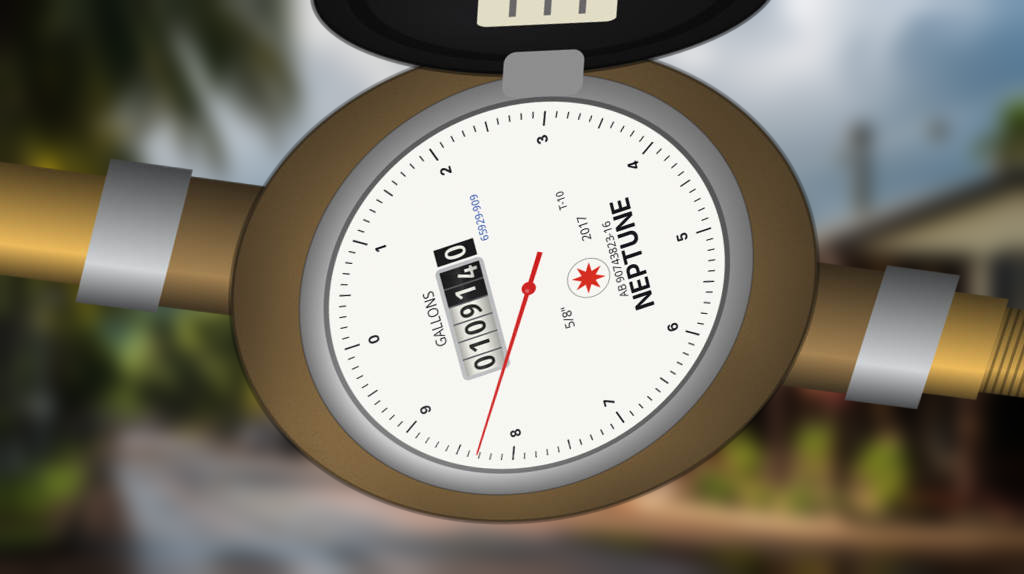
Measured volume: 109138.3 gal
